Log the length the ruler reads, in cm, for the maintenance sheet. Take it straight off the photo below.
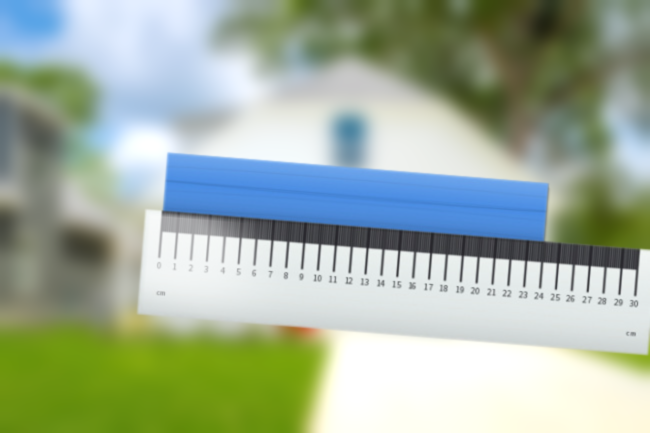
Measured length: 24 cm
